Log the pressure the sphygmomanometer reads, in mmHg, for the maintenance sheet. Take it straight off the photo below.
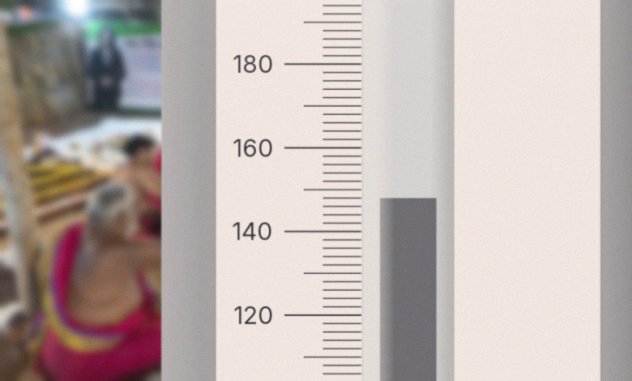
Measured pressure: 148 mmHg
